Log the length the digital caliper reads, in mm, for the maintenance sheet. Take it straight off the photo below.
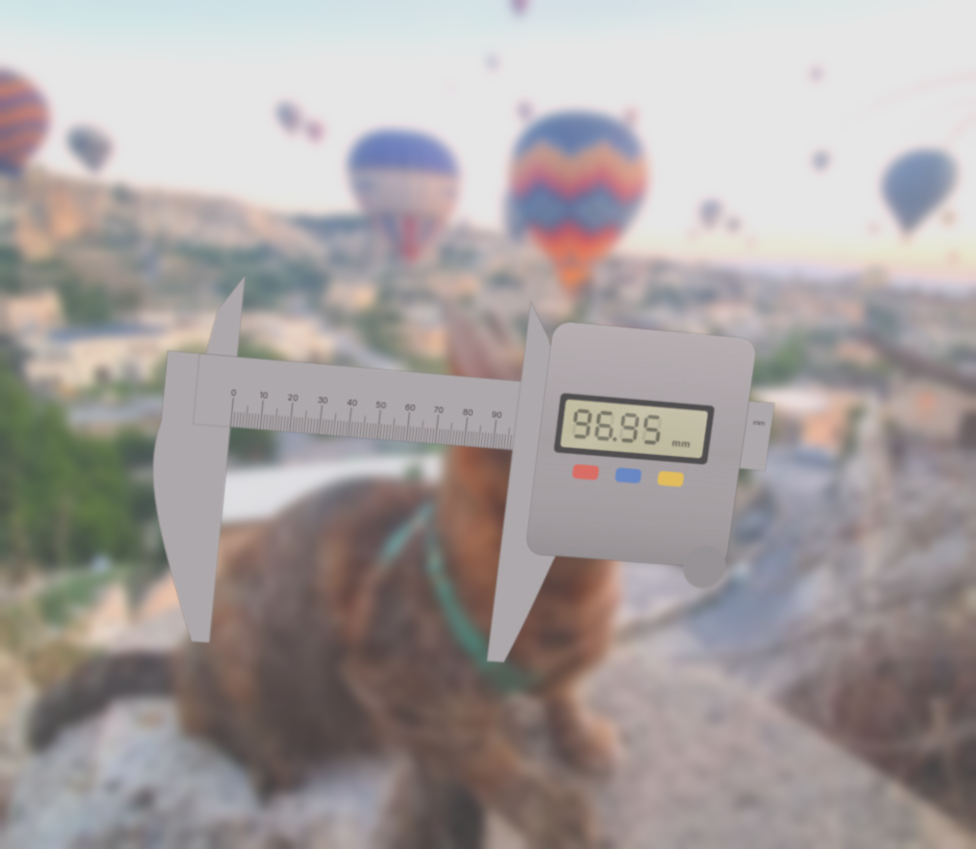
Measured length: 96.95 mm
